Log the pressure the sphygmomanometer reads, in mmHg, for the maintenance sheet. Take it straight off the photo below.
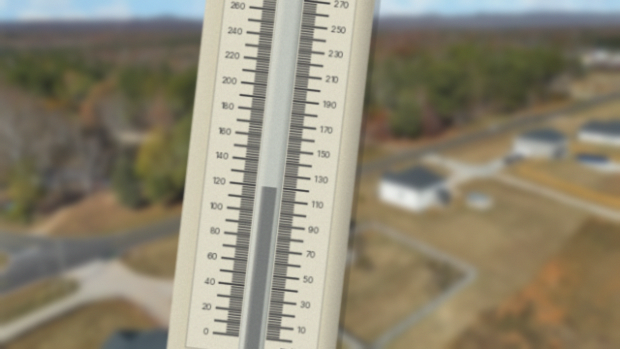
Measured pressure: 120 mmHg
